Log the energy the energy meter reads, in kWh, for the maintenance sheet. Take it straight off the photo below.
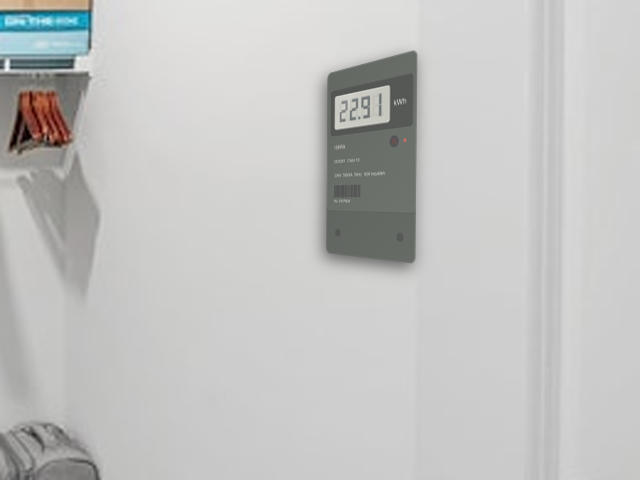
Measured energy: 22.91 kWh
